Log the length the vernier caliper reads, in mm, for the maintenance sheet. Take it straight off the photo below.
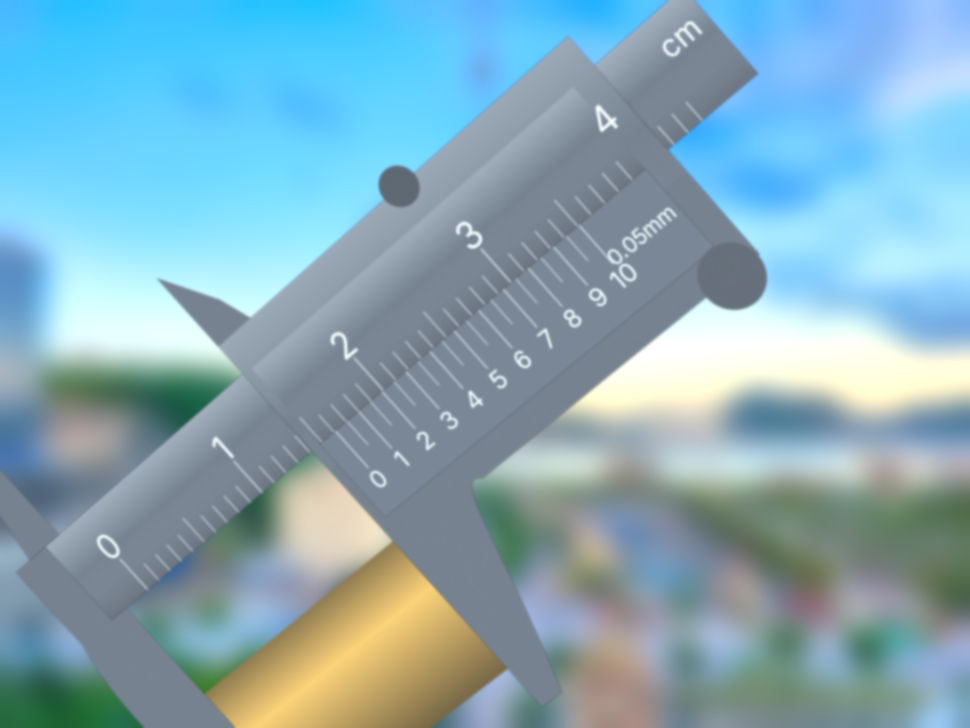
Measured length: 16.1 mm
